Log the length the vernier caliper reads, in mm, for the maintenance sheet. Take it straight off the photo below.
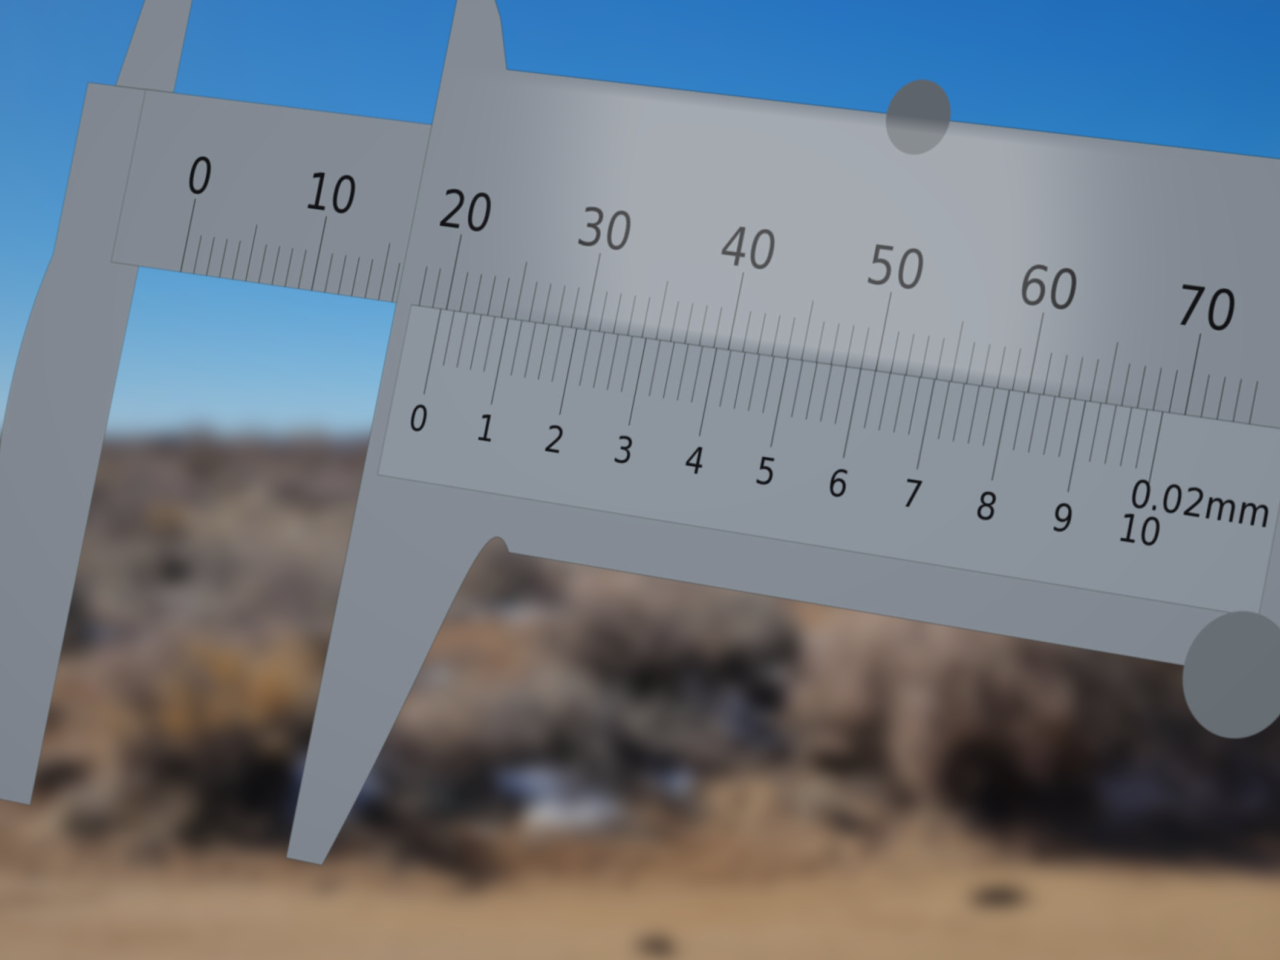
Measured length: 19.6 mm
